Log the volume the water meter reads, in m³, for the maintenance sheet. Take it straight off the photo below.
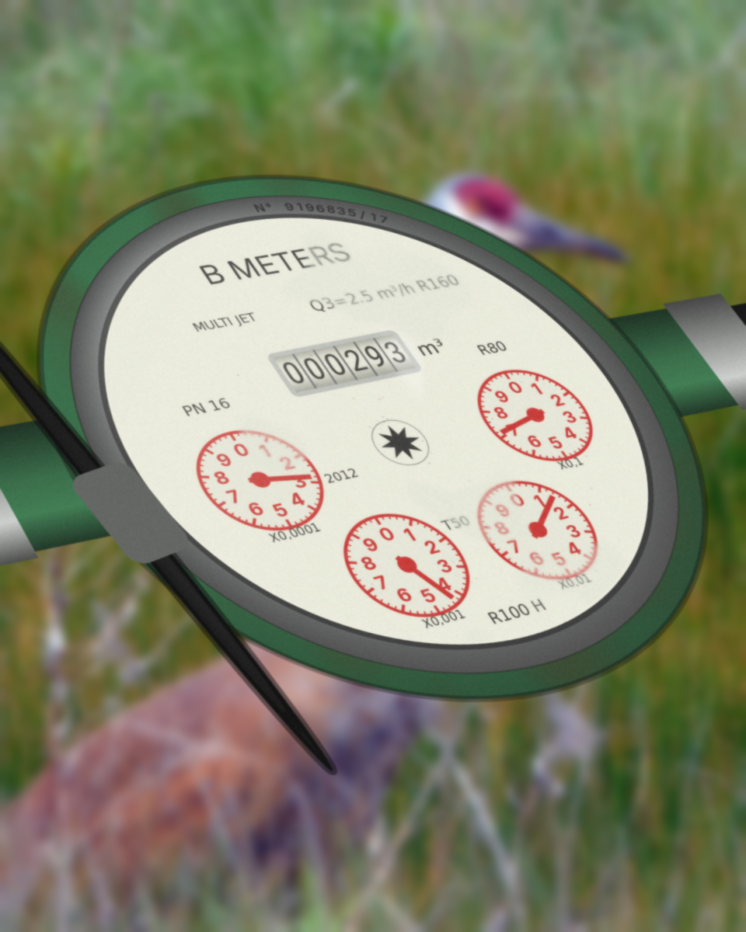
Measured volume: 293.7142 m³
